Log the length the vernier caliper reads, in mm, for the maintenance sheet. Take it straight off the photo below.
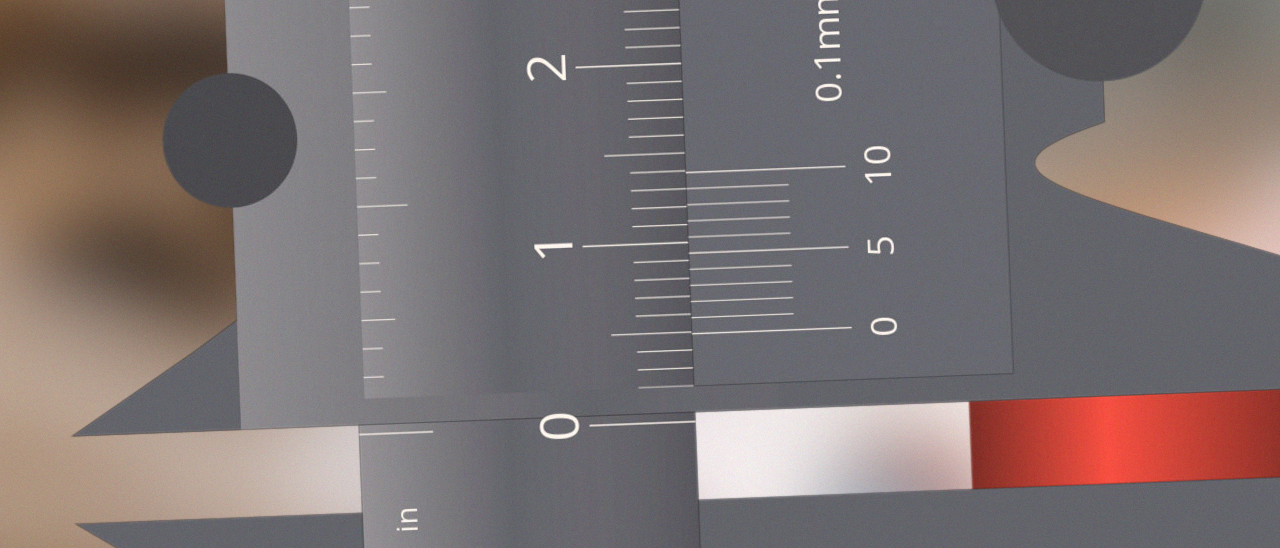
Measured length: 4.9 mm
